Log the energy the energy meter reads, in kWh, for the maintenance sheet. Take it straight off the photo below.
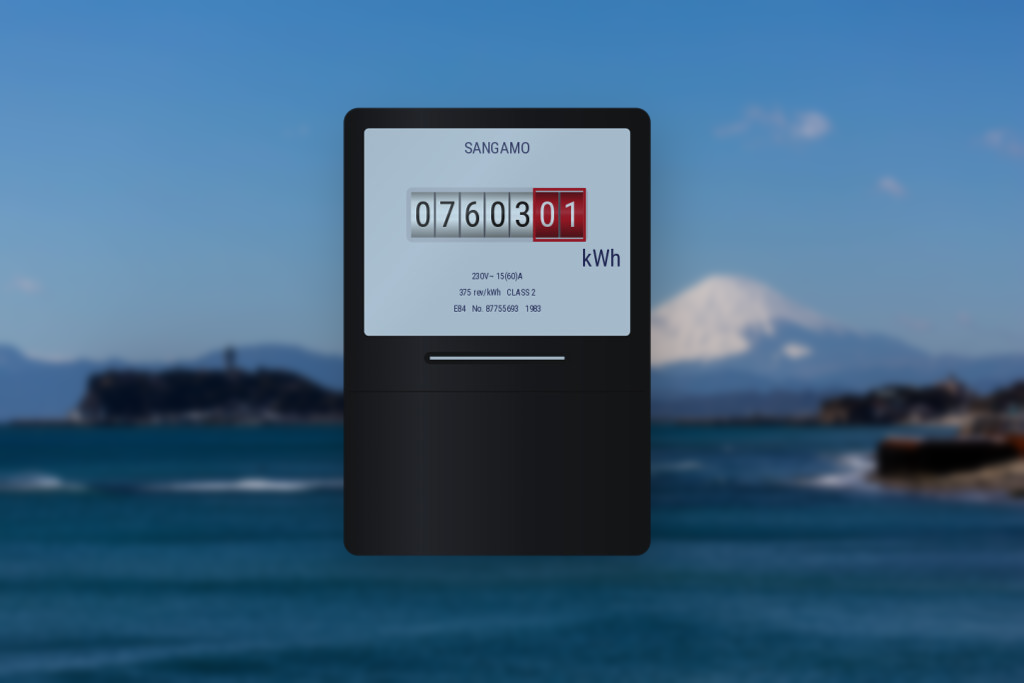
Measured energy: 7603.01 kWh
